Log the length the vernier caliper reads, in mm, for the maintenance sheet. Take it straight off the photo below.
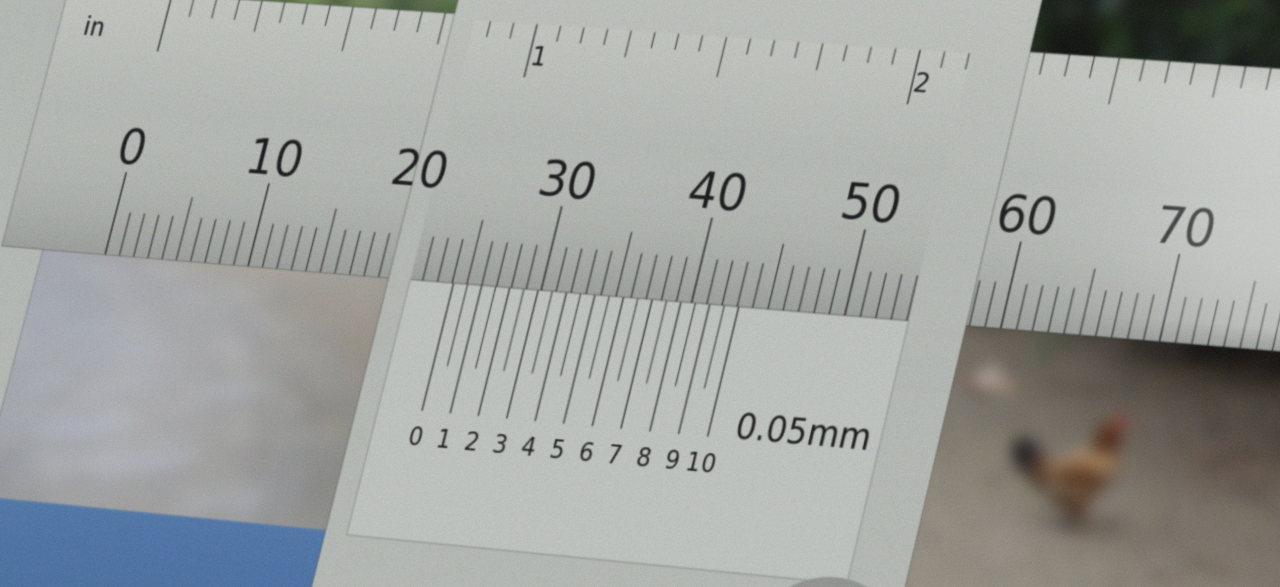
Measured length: 24.1 mm
